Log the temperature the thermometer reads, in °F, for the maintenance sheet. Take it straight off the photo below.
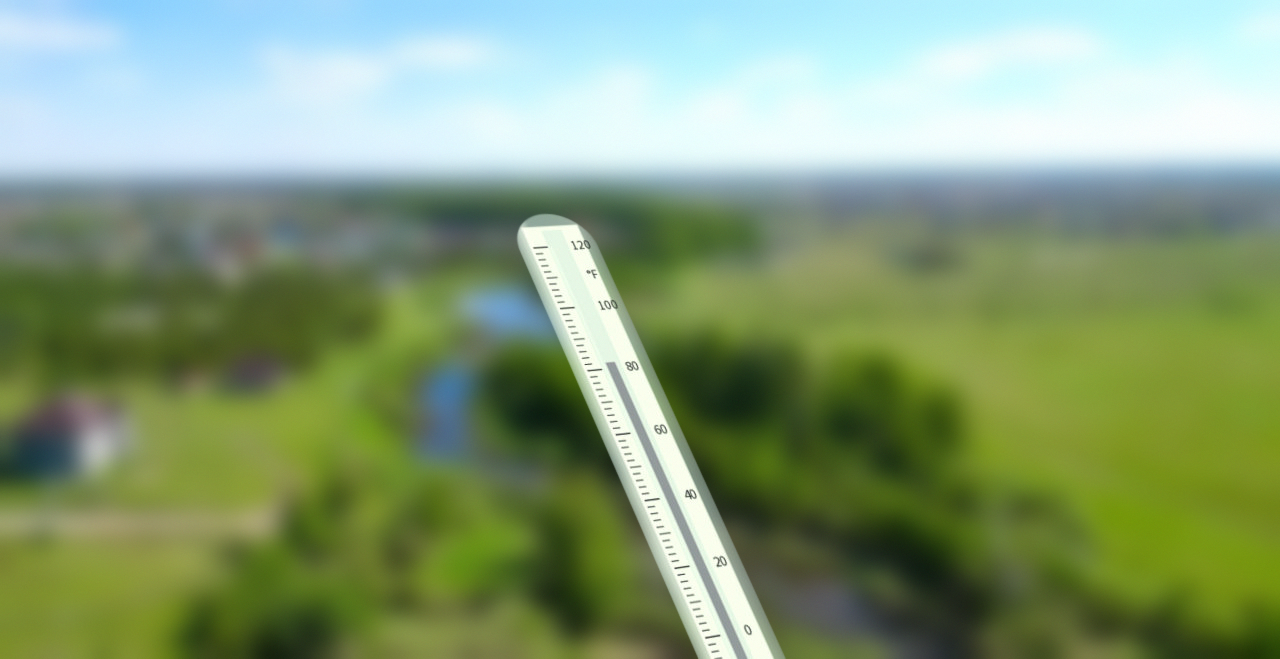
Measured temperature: 82 °F
